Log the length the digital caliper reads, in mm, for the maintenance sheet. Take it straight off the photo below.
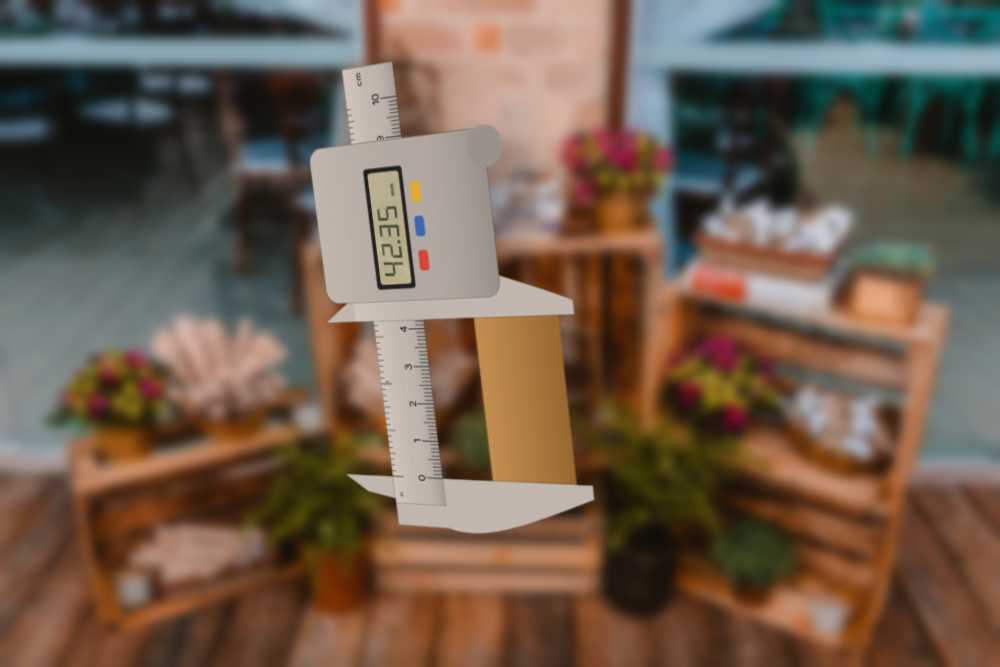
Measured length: 42.35 mm
